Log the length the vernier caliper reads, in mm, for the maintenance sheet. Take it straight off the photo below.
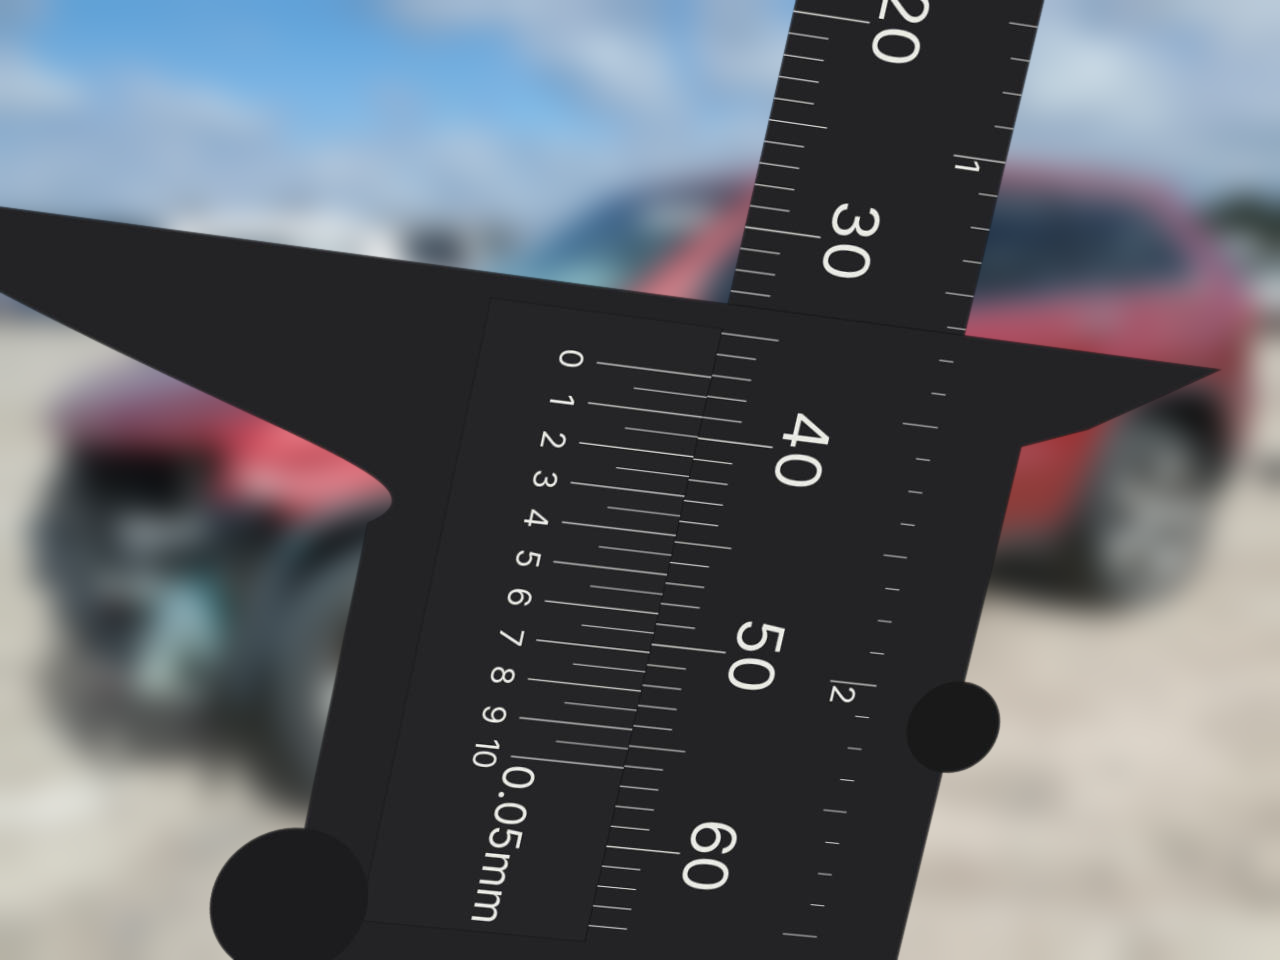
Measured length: 37.1 mm
